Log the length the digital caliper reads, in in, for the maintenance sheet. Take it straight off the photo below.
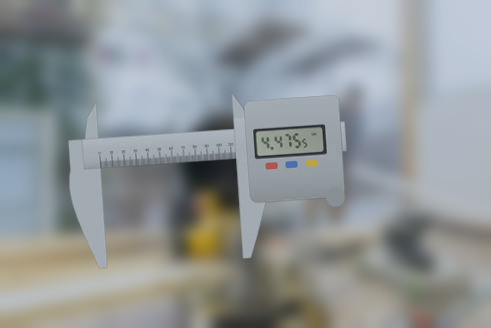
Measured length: 4.4755 in
